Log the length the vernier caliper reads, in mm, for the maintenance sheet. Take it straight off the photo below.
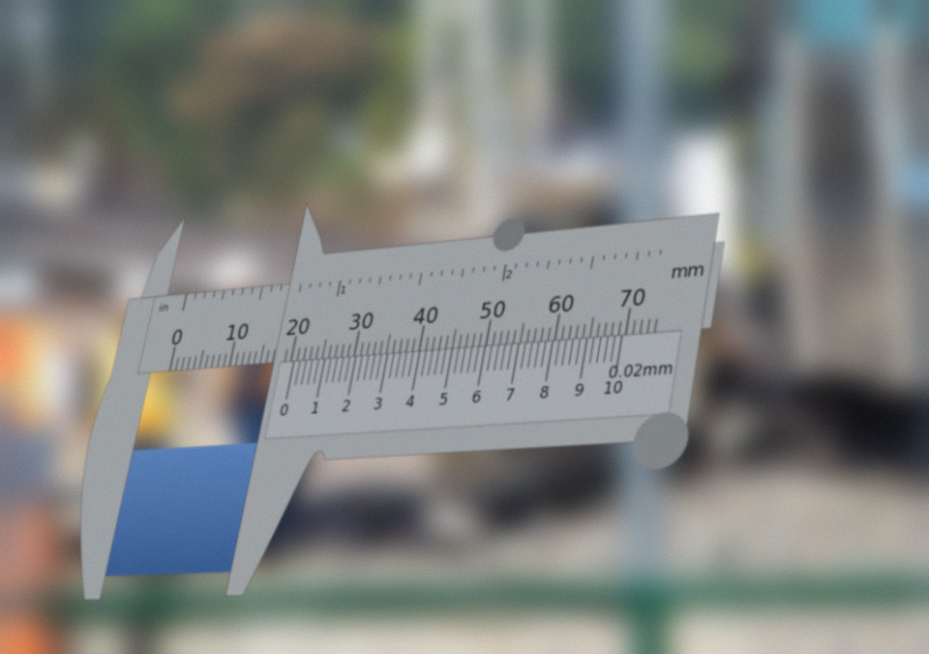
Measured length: 20.5 mm
